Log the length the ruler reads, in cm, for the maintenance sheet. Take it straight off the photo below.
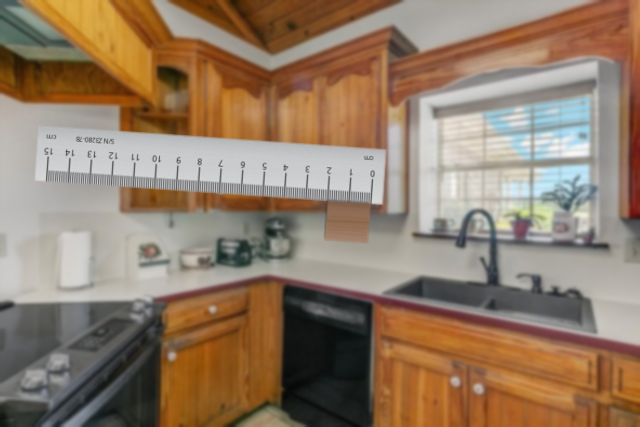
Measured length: 2 cm
